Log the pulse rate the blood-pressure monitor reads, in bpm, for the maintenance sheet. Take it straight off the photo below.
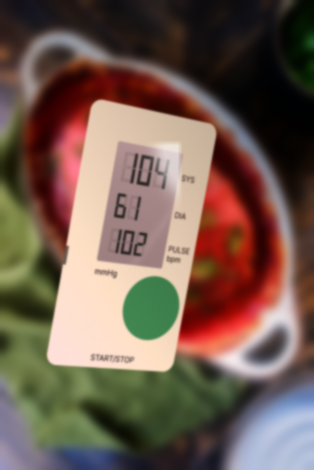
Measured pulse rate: 102 bpm
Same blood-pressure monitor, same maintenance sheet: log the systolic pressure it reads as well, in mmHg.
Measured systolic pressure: 104 mmHg
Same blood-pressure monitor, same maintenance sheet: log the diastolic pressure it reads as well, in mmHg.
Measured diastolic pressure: 61 mmHg
